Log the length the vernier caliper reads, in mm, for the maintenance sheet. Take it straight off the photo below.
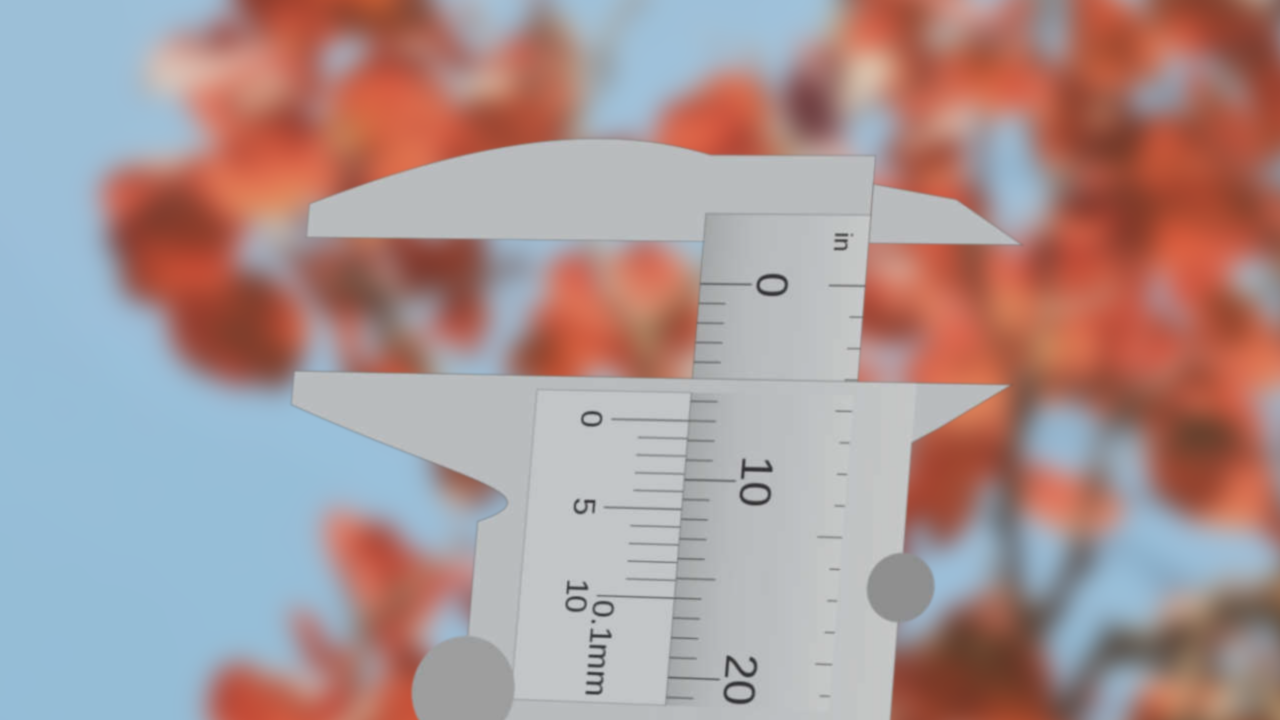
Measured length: 7.0 mm
